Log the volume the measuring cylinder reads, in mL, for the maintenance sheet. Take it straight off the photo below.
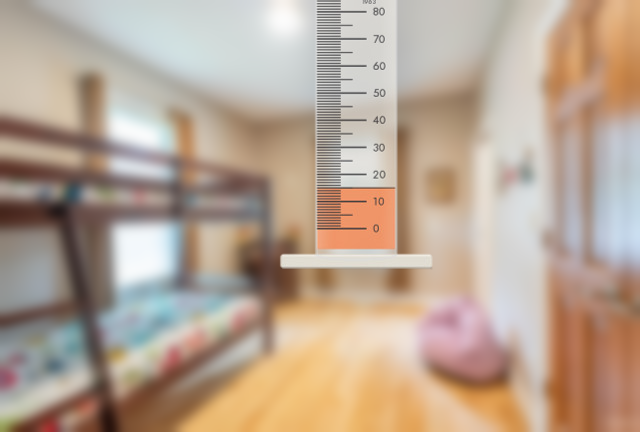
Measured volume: 15 mL
